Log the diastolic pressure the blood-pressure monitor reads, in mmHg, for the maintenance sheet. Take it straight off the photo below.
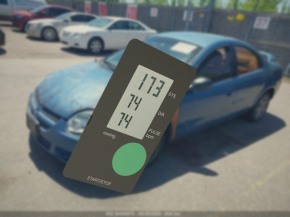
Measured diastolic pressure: 74 mmHg
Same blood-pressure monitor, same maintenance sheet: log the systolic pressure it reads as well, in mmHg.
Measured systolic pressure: 173 mmHg
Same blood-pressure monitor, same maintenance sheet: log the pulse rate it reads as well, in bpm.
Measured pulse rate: 74 bpm
